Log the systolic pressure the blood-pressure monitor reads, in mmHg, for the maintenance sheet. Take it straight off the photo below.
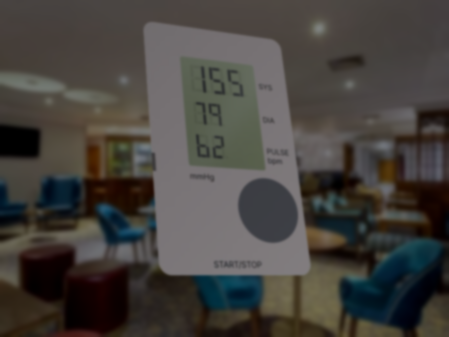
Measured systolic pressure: 155 mmHg
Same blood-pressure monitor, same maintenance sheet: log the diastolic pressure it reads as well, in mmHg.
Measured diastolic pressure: 79 mmHg
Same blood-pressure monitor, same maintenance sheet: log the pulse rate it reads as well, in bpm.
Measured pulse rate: 62 bpm
